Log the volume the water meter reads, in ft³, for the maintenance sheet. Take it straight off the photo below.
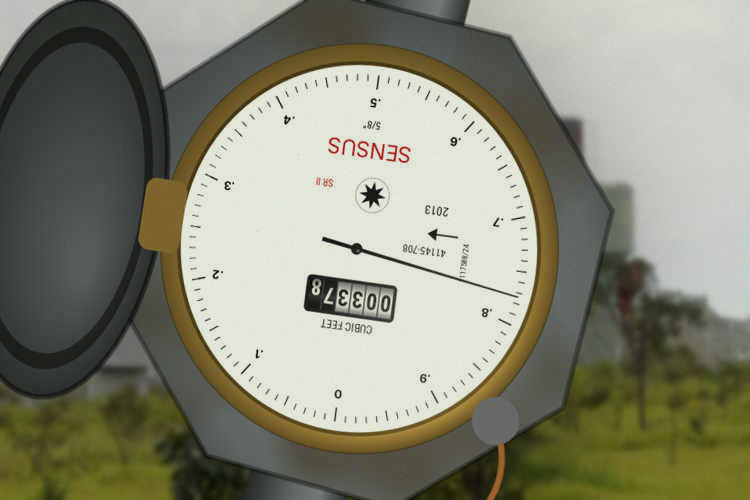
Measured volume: 3377.77 ft³
